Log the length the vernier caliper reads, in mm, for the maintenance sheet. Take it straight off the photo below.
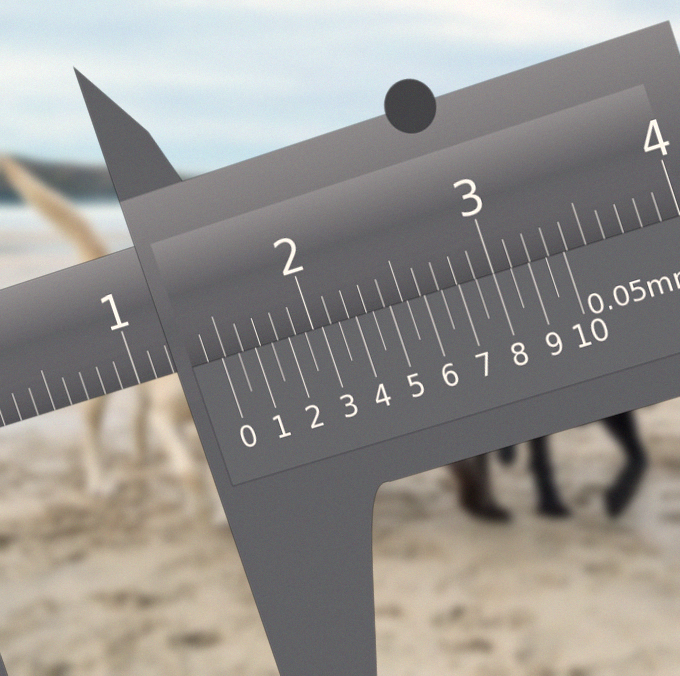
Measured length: 14.8 mm
